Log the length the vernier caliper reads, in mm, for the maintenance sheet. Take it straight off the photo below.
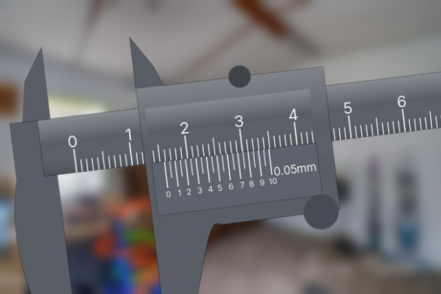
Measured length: 15.8 mm
